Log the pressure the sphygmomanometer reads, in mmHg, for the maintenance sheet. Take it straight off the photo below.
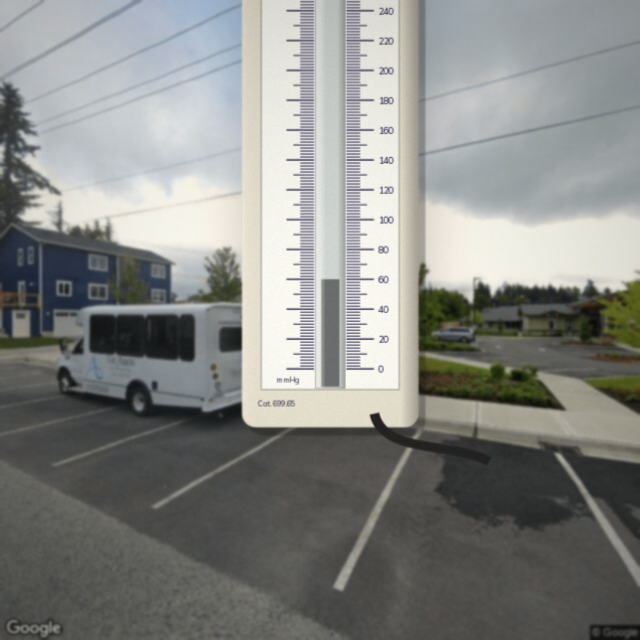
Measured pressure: 60 mmHg
